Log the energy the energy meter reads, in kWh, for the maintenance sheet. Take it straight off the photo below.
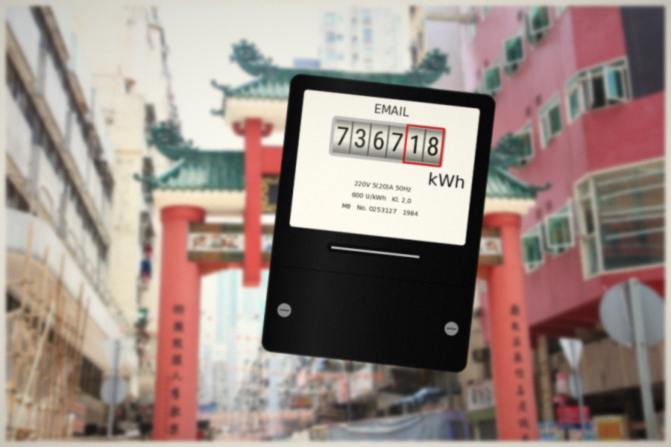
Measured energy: 7367.18 kWh
